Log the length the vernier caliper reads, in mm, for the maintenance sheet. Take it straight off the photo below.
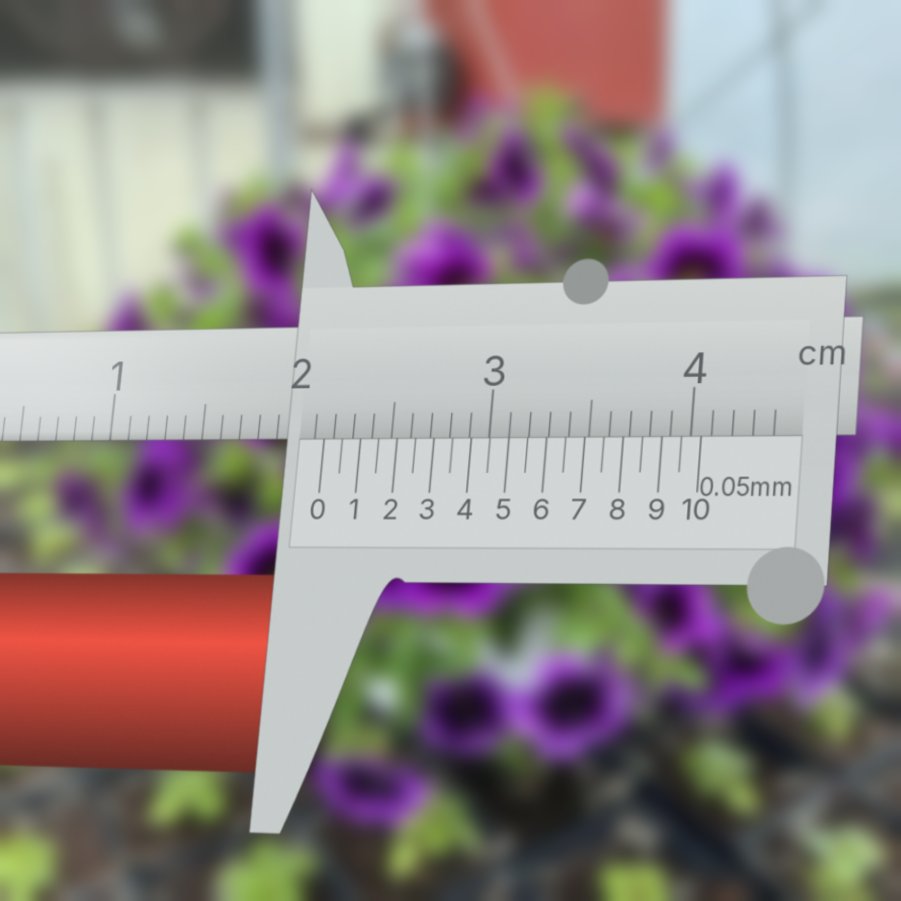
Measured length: 21.5 mm
